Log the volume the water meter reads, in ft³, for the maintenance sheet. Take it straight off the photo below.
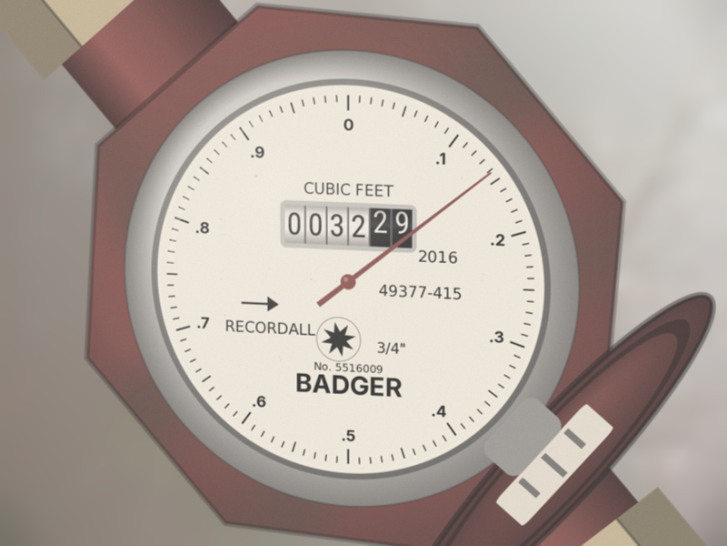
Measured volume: 3229.14 ft³
